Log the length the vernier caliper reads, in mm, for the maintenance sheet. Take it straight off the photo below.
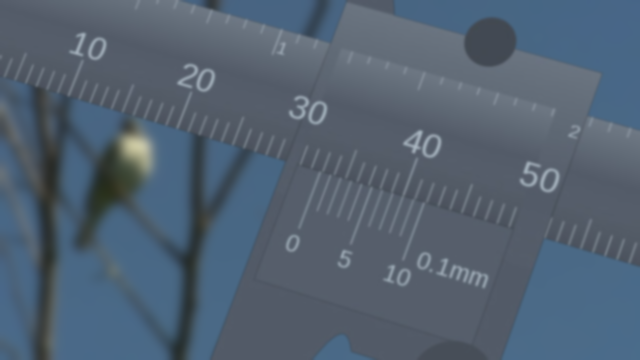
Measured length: 32.8 mm
